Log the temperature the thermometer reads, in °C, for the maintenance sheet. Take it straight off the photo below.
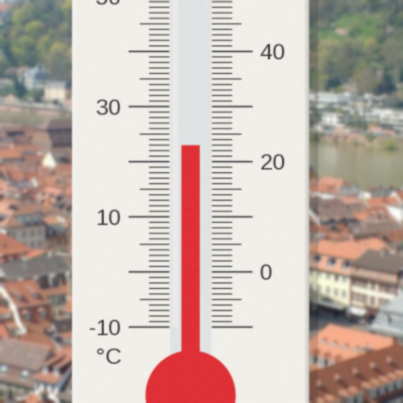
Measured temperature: 23 °C
